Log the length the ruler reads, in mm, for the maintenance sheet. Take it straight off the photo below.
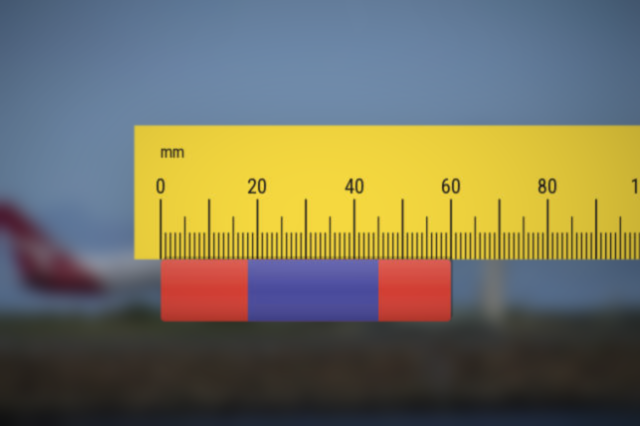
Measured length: 60 mm
